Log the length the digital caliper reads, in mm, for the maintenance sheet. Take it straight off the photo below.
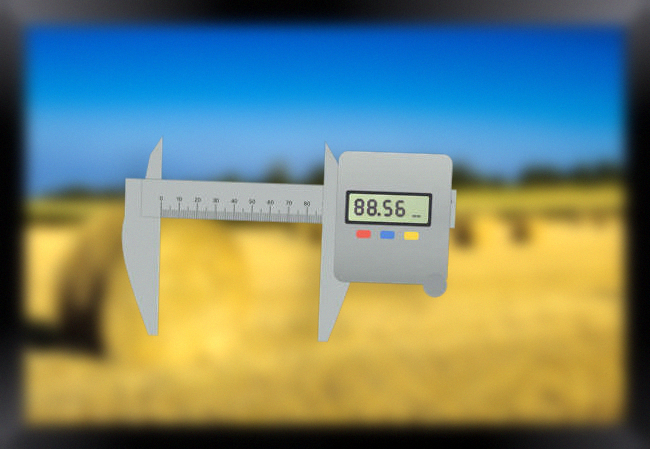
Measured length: 88.56 mm
